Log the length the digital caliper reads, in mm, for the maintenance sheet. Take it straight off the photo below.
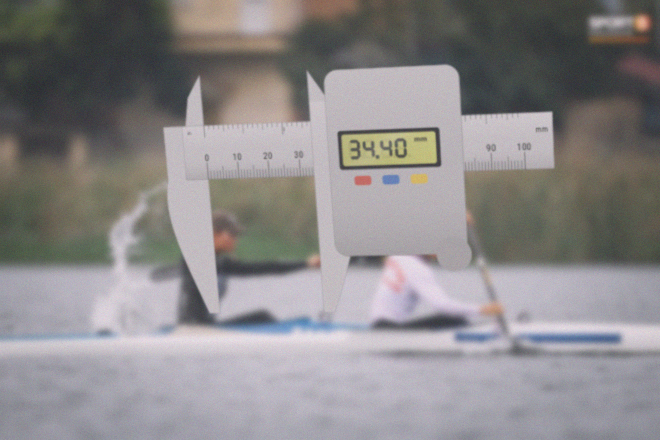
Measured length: 34.40 mm
